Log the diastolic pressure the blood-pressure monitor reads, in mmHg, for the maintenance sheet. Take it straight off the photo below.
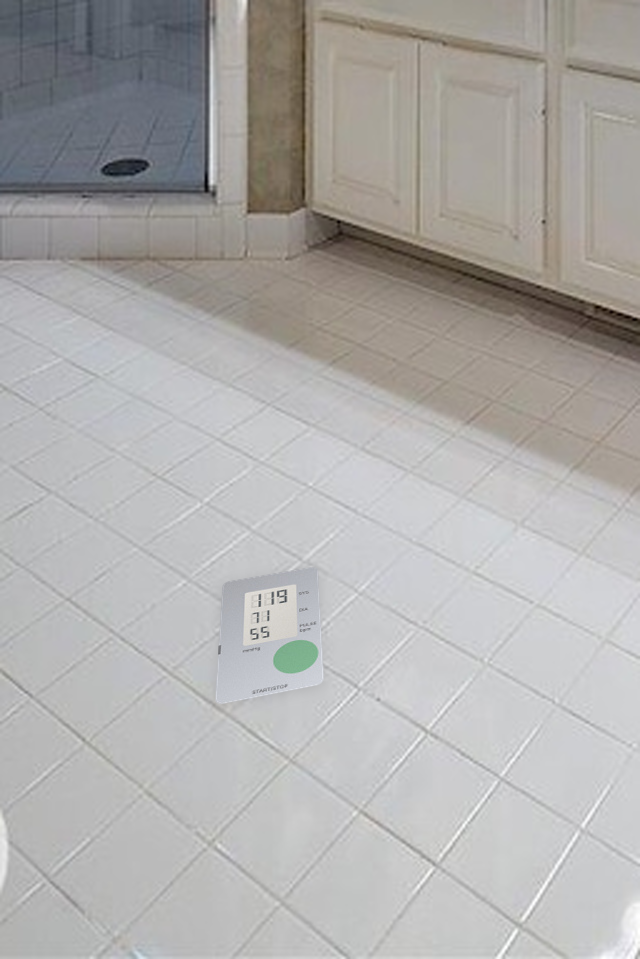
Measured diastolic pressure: 71 mmHg
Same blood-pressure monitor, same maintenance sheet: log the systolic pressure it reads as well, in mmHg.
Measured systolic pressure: 119 mmHg
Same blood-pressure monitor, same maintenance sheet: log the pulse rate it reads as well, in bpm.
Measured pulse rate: 55 bpm
